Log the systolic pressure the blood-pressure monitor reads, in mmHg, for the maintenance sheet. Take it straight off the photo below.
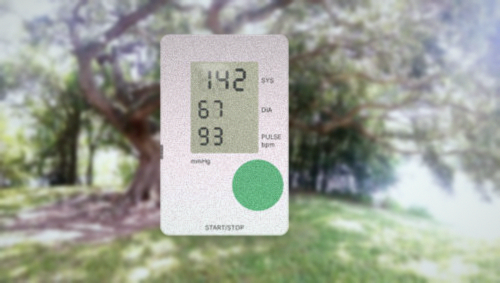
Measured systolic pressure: 142 mmHg
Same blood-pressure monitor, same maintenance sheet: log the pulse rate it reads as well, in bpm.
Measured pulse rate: 93 bpm
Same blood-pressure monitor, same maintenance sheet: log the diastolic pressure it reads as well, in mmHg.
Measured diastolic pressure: 67 mmHg
